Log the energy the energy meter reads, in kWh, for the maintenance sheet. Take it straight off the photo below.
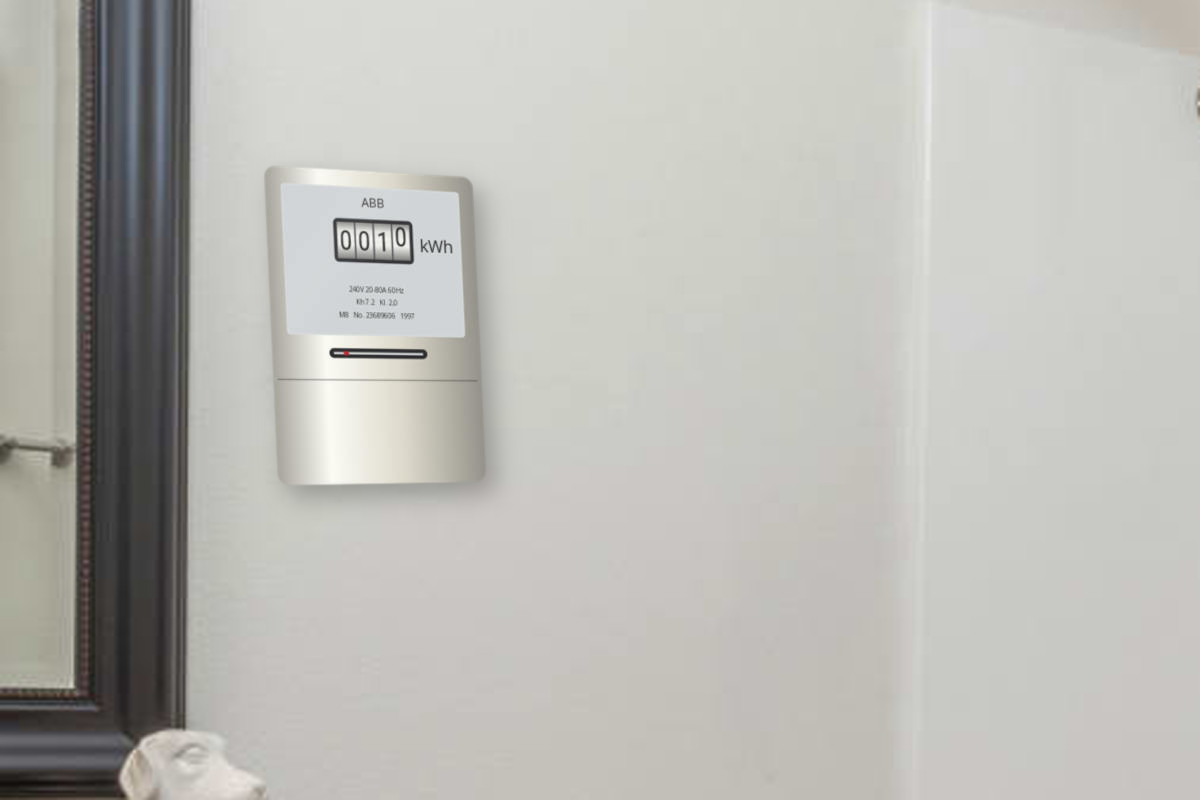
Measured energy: 10 kWh
